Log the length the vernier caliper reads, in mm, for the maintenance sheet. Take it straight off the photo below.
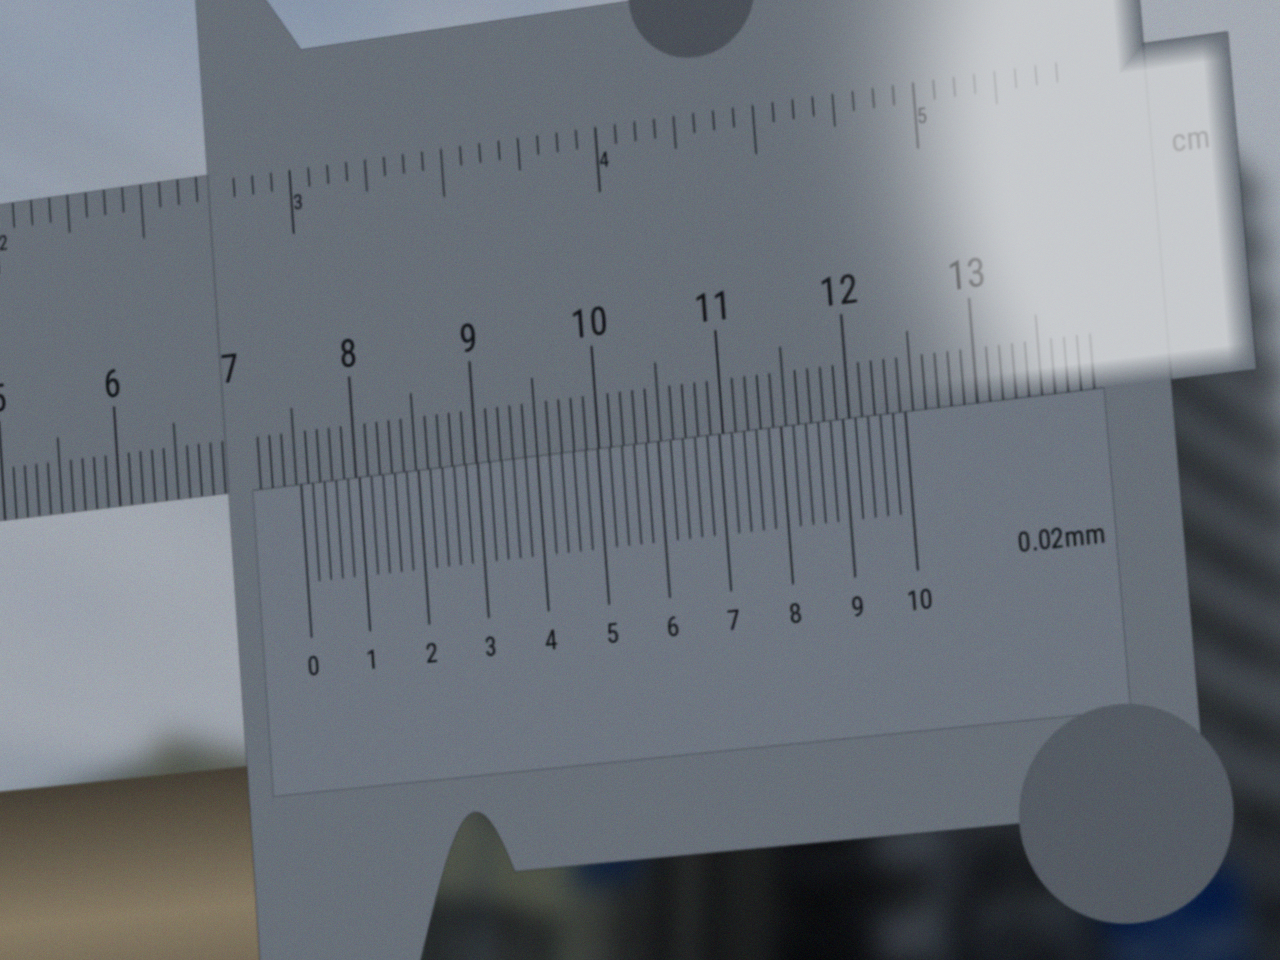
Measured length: 75.4 mm
